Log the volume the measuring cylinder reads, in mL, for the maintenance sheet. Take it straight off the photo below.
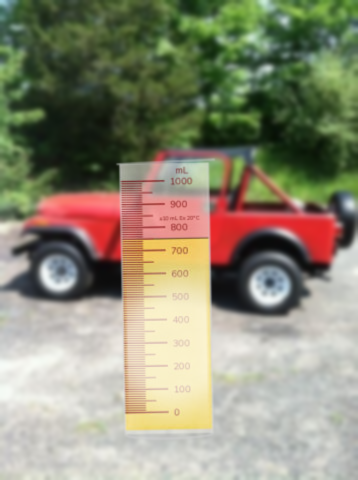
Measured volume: 750 mL
